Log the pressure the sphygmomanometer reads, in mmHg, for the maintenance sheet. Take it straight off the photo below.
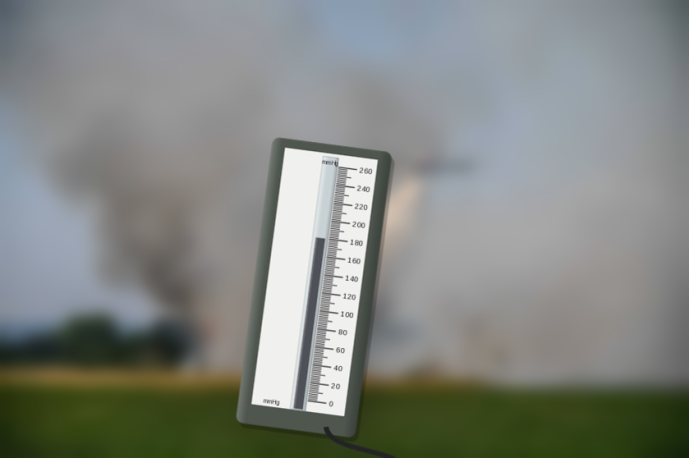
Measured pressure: 180 mmHg
